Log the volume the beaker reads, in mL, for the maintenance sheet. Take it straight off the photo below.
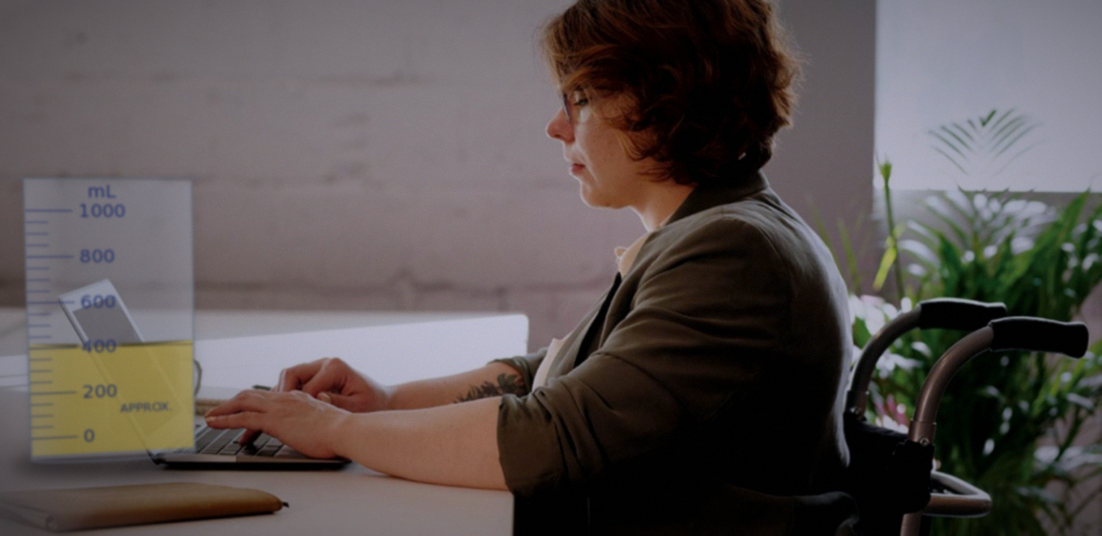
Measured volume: 400 mL
